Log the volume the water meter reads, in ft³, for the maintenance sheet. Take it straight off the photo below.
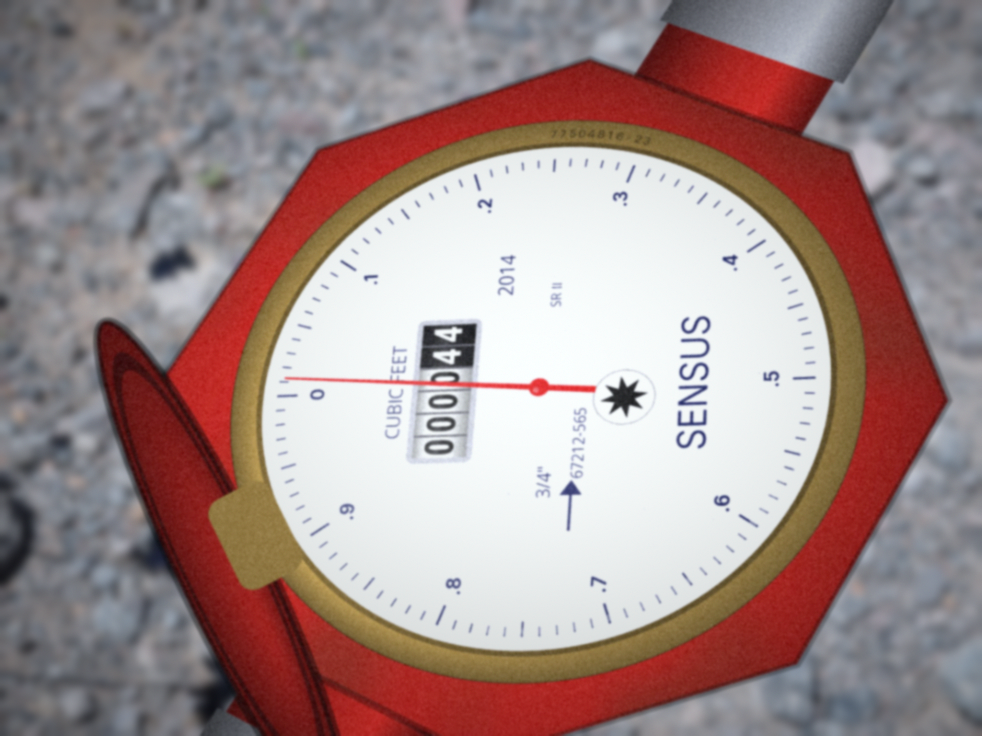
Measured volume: 44.01 ft³
